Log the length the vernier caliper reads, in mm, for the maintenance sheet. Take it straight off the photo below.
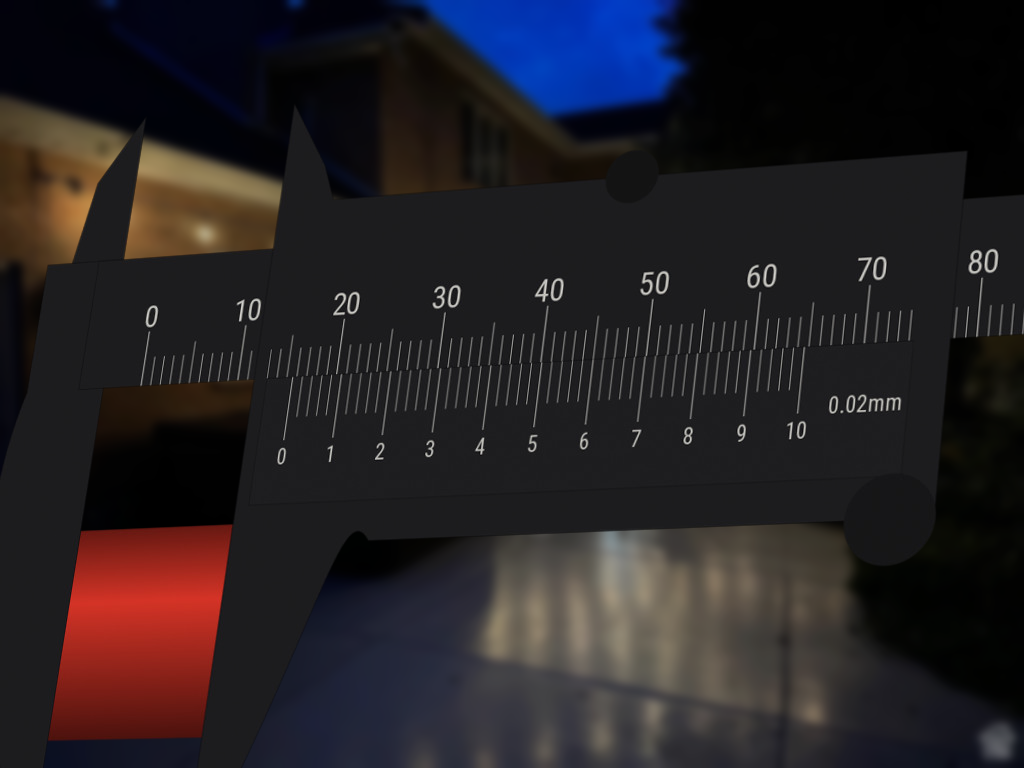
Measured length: 15.6 mm
